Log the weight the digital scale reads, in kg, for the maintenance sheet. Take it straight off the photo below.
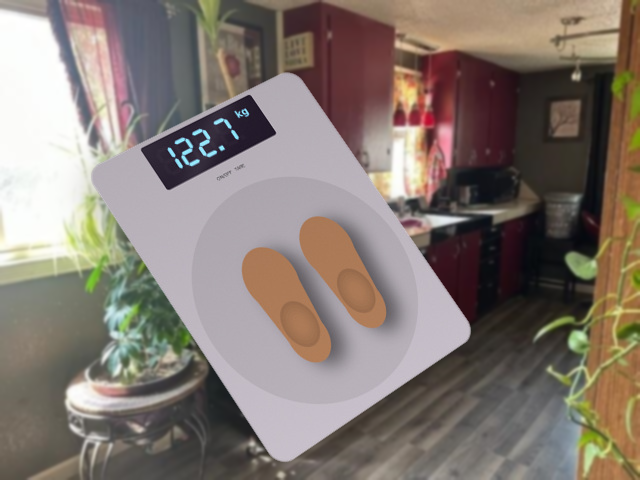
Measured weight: 122.7 kg
